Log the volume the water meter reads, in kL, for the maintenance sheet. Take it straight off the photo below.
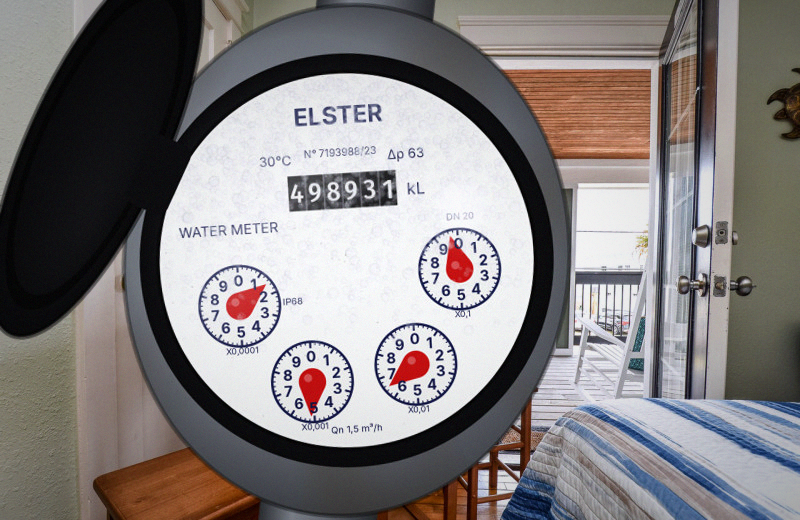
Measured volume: 498930.9651 kL
